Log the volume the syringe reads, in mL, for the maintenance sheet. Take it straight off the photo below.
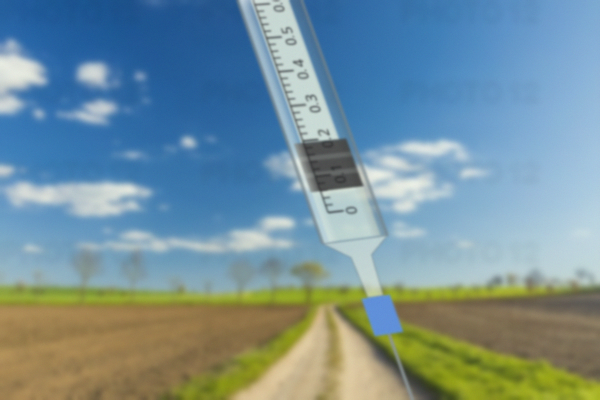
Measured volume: 0.06 mL
